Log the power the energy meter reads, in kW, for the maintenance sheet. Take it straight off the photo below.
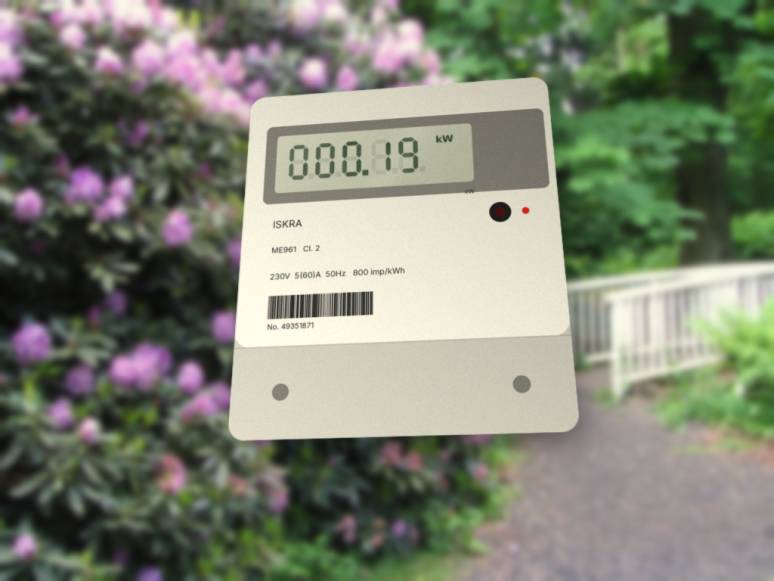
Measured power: 0.19 kW
